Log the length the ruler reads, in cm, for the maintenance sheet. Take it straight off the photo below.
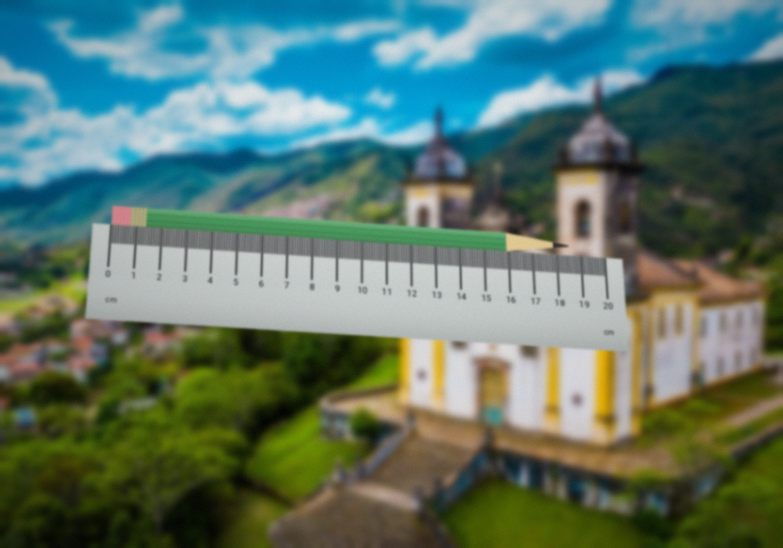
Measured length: 18.5 cm
